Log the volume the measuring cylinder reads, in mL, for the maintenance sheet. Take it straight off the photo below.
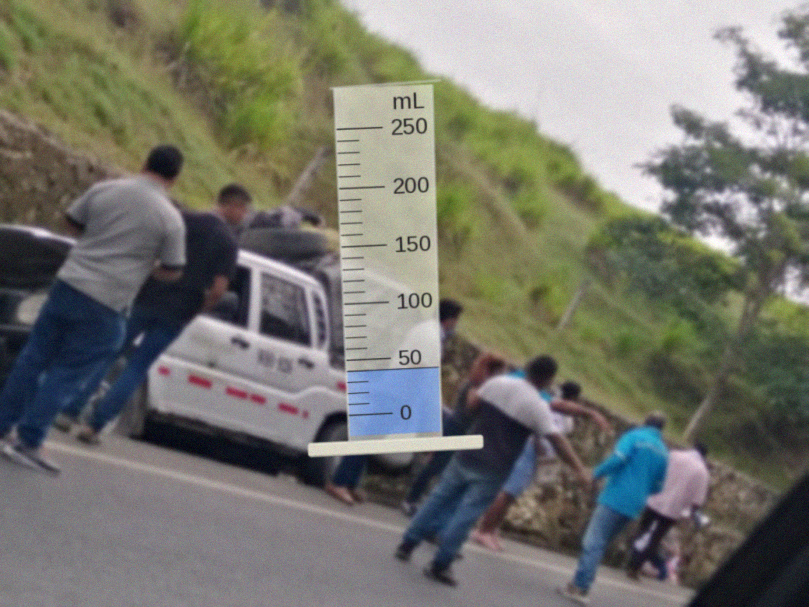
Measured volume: 40 mL
